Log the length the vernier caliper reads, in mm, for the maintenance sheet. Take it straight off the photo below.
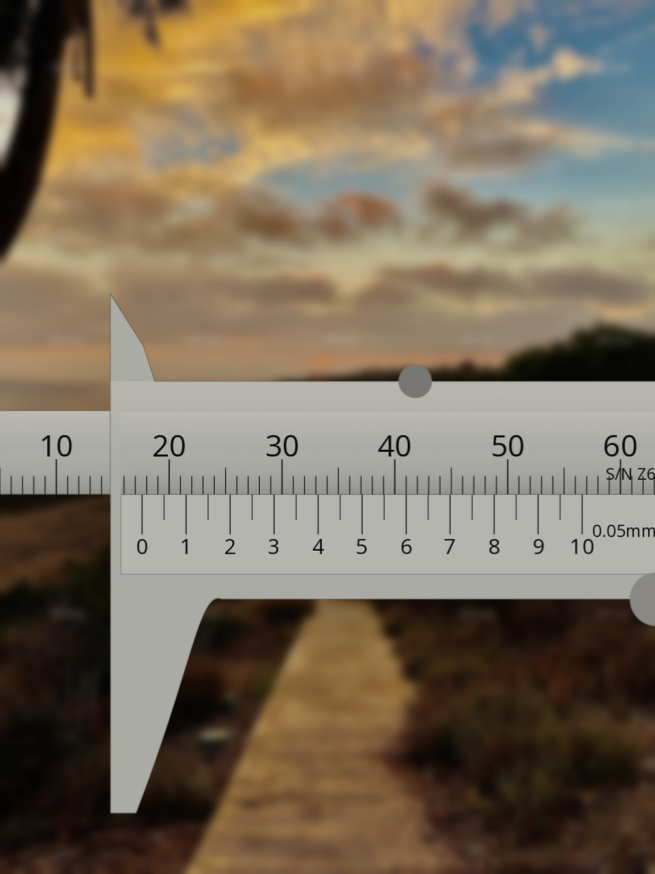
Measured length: 17.6 mm
